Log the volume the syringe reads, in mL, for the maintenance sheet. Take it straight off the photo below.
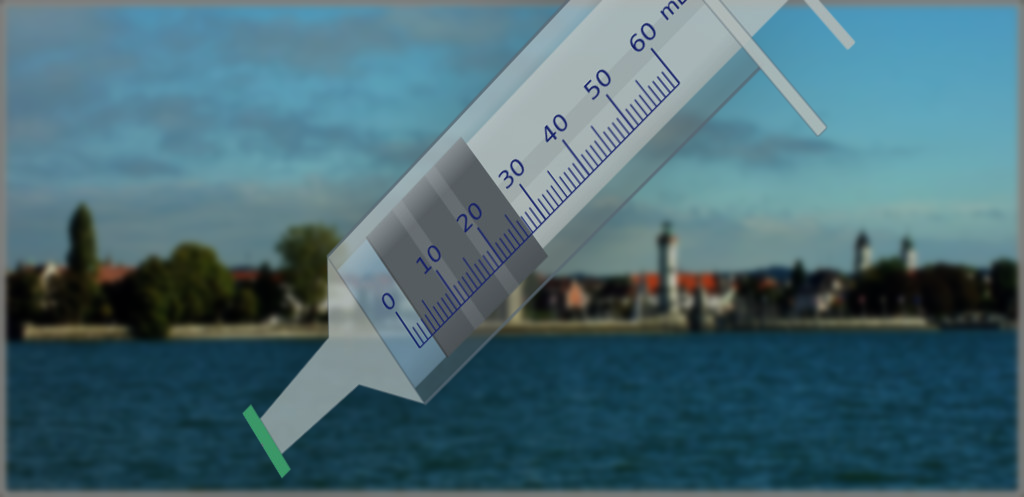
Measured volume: 3 mL
